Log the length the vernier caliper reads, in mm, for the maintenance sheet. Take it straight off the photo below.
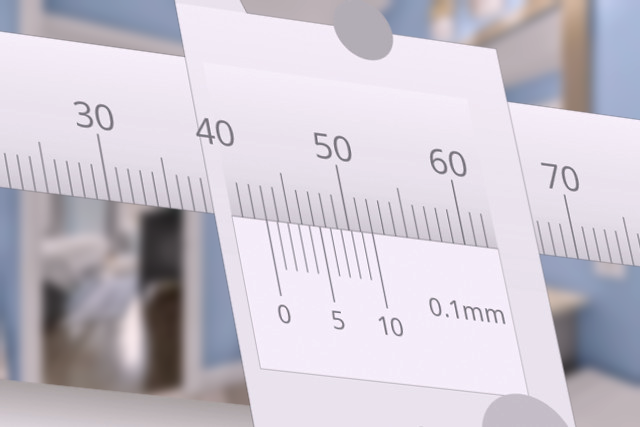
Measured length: 43.0 mm
